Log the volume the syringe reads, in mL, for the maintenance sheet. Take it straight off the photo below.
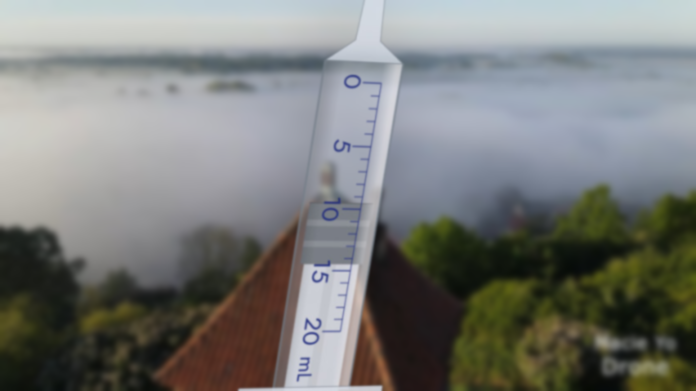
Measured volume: 9.5 mL
